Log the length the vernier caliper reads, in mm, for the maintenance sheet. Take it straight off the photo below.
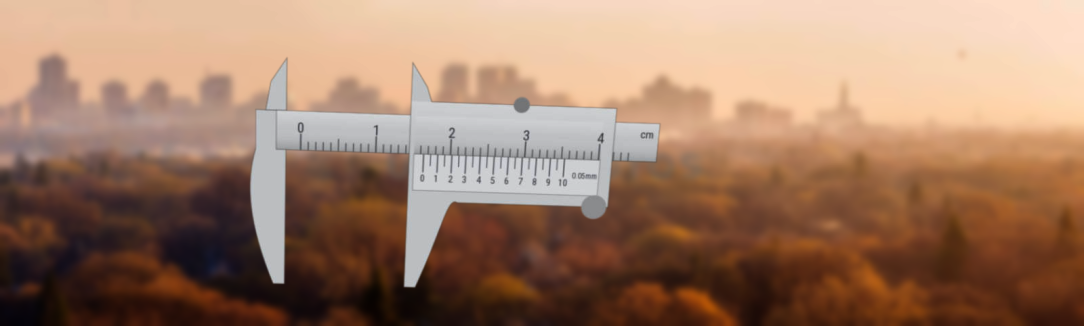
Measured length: 16.4 mm
